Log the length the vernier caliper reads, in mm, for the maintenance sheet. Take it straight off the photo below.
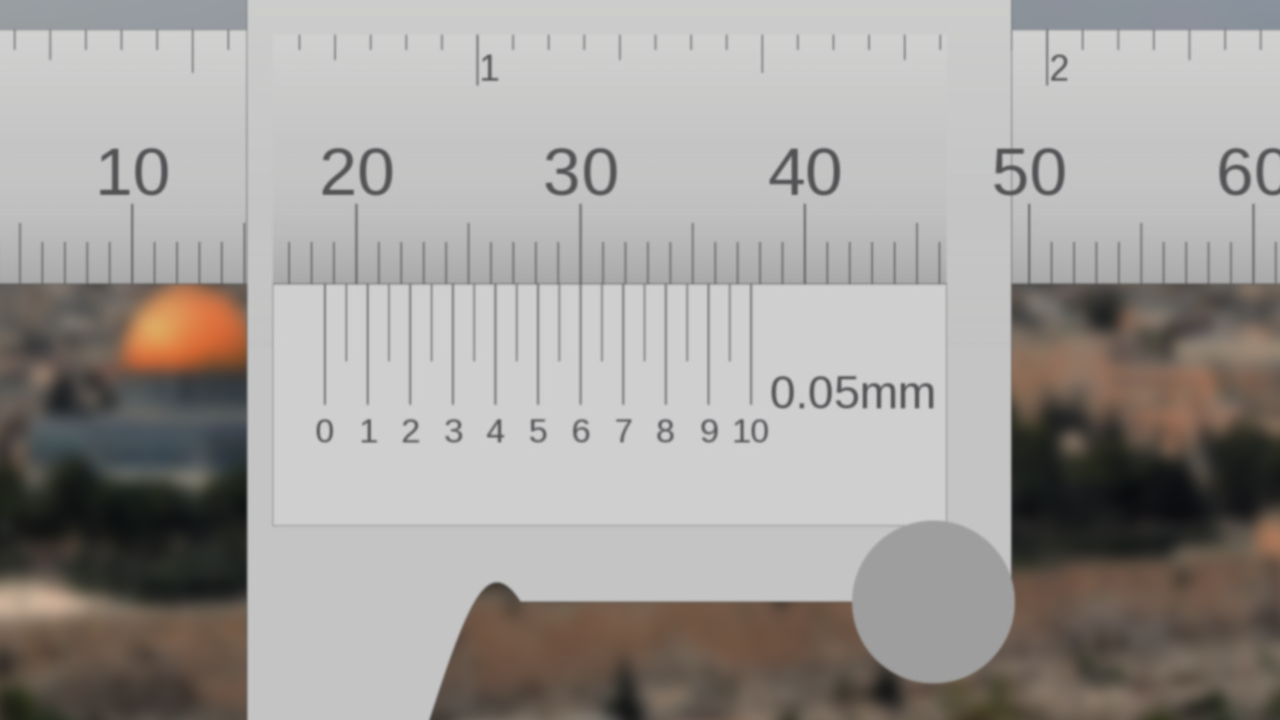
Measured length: 18.6 mm
